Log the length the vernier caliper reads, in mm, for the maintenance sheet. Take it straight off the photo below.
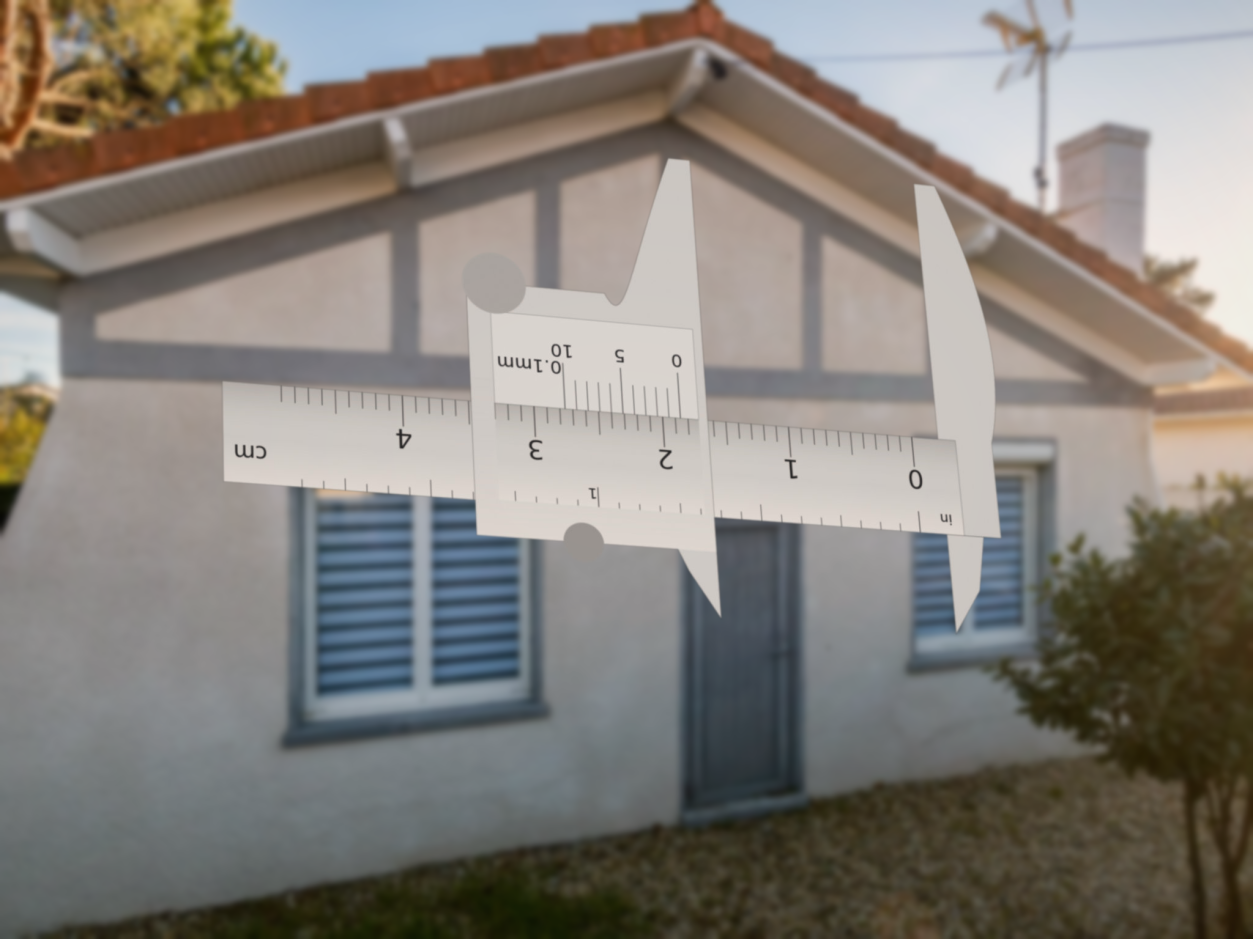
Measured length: 18.6 mm
